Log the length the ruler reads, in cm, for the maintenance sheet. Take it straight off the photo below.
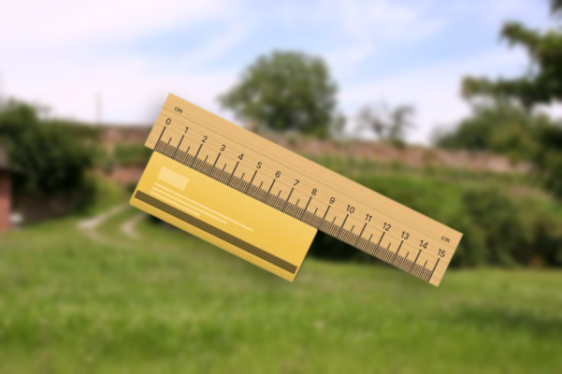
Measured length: 9 cm
